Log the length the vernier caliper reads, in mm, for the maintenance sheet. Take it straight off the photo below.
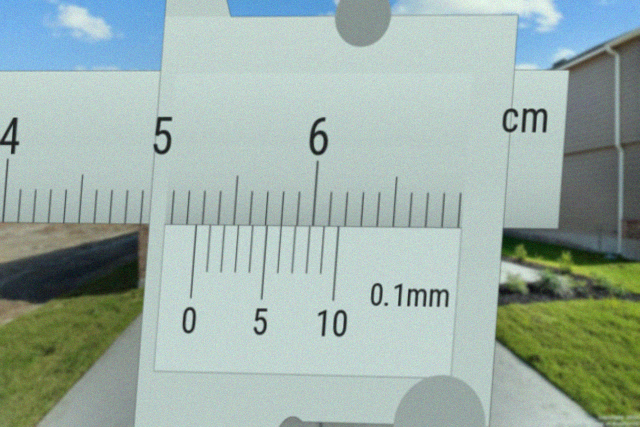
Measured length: 52.6 mm
